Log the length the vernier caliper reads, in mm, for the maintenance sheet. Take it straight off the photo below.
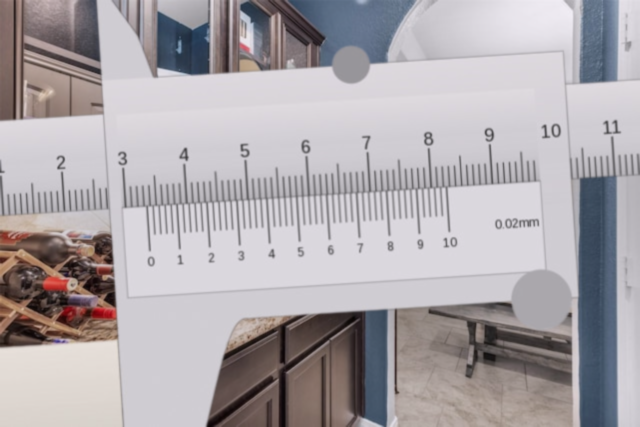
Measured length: 33.5 mm
